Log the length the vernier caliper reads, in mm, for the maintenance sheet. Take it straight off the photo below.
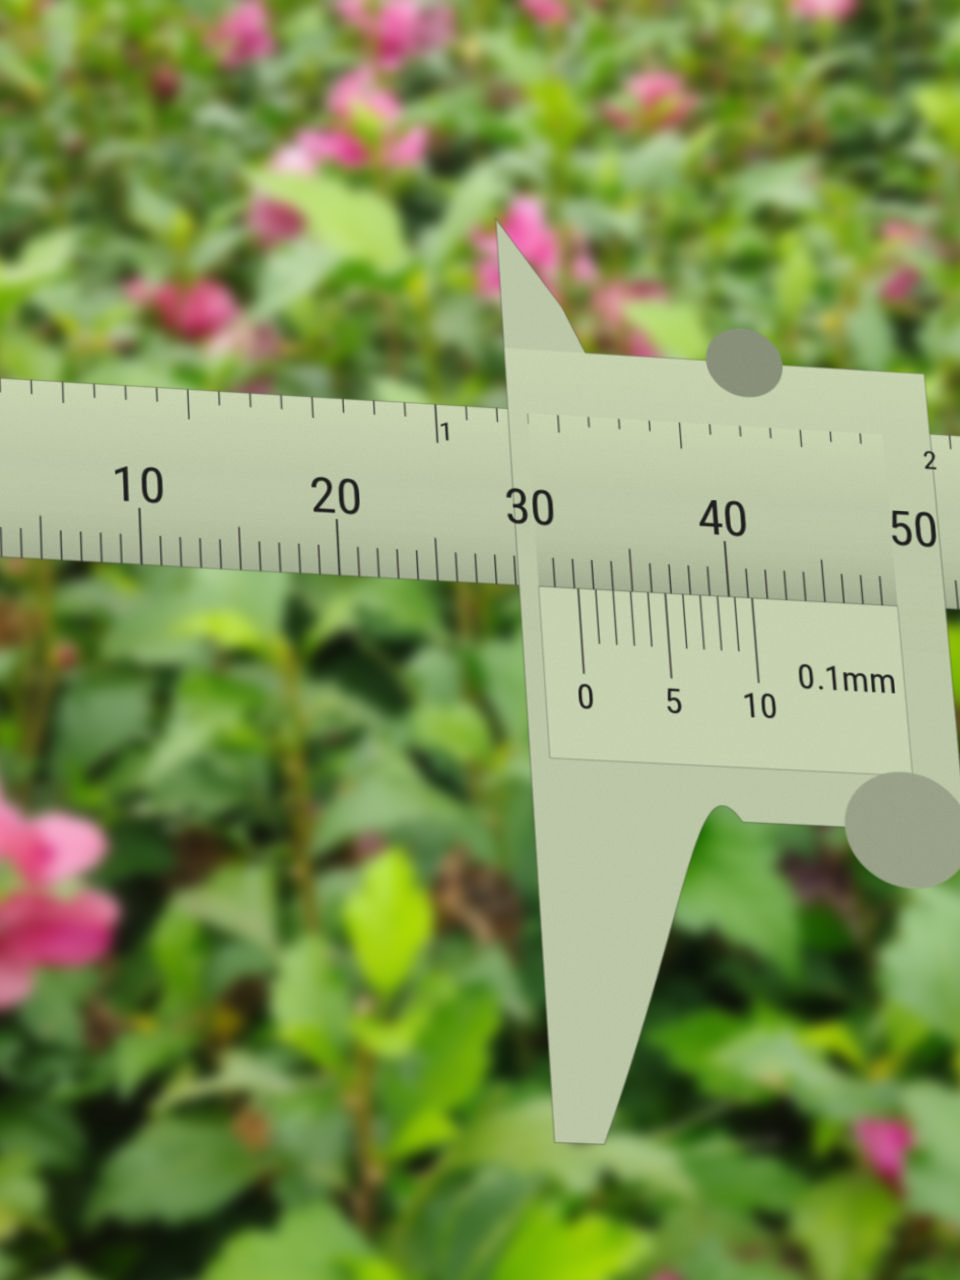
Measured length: 32.2 mm
